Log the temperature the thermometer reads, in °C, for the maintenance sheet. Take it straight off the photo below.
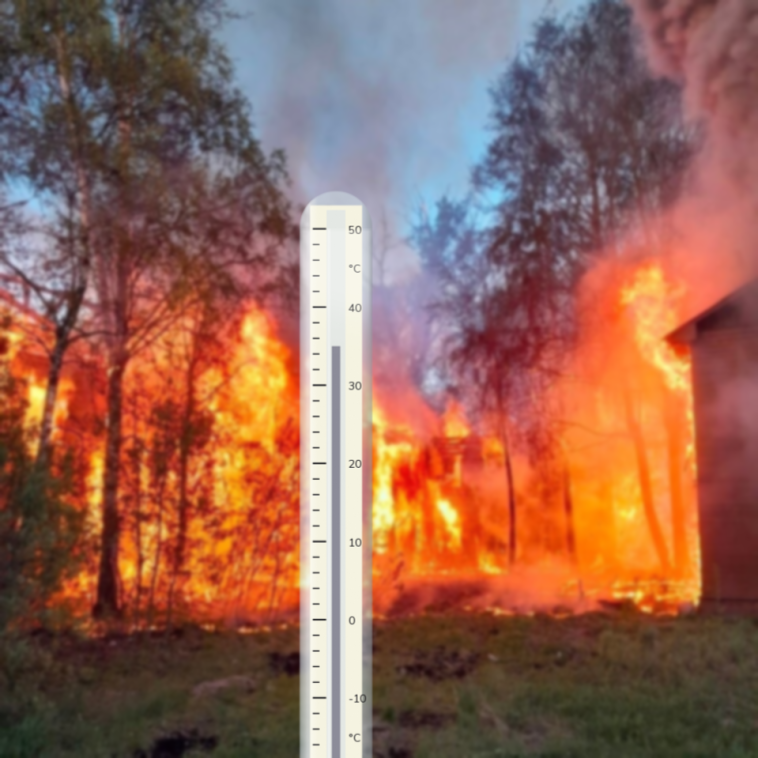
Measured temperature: 35 °C
